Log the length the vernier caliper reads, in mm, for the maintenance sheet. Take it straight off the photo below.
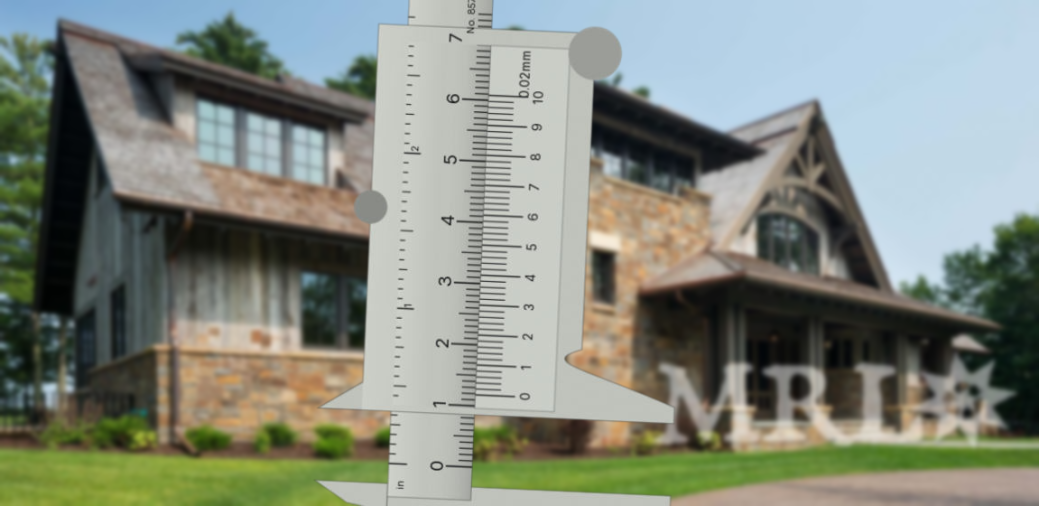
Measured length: 11.8 mm
